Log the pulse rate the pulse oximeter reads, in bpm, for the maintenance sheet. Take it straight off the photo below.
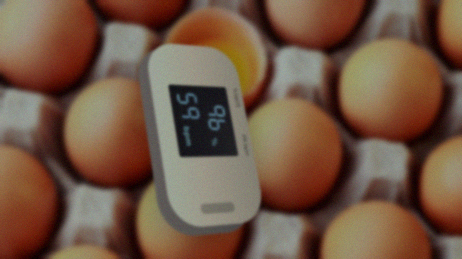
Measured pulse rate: 59 bpm
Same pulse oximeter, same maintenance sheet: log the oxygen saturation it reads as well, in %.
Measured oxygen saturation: 96 %
